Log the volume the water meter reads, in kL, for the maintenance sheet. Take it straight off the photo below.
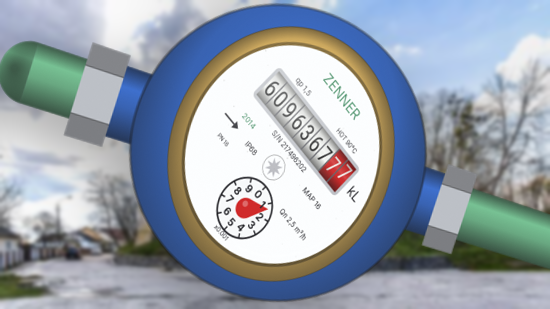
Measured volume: 6096367.771 kL
